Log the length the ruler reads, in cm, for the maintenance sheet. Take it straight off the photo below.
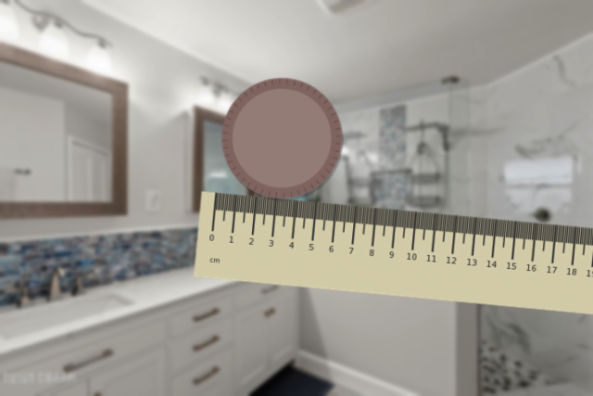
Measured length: 6 cm
